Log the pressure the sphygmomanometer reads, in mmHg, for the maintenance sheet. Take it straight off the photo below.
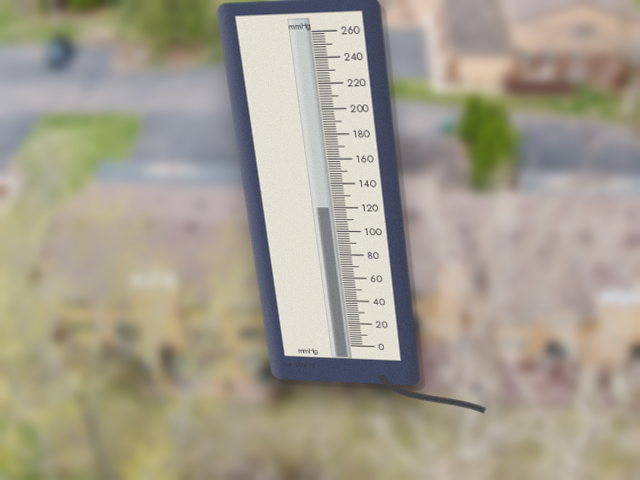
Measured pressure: 120 mmHg
